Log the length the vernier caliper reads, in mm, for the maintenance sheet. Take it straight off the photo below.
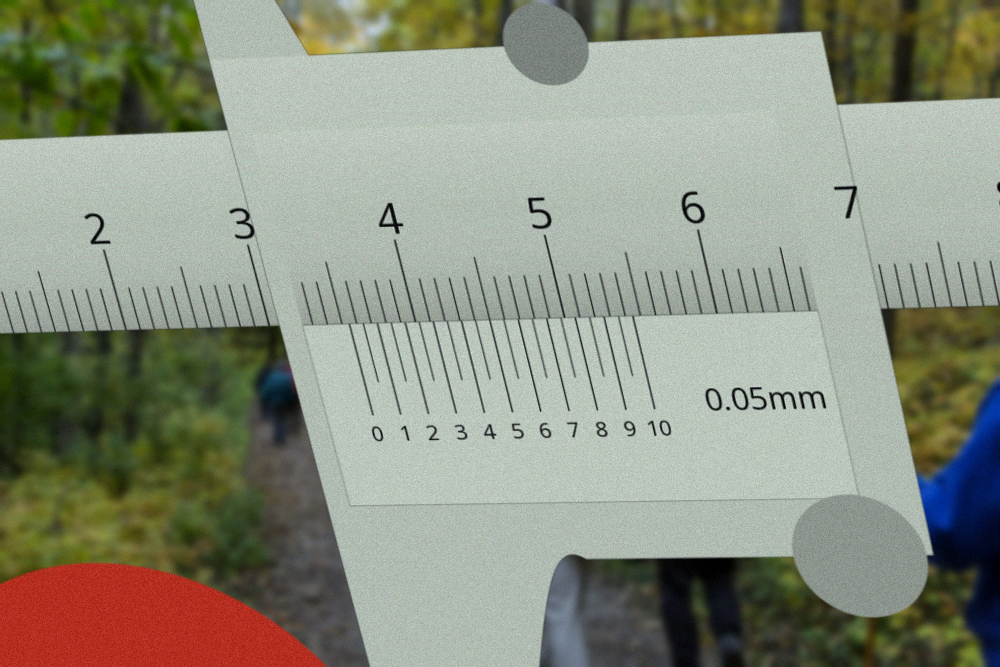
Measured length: 35.5 mm
